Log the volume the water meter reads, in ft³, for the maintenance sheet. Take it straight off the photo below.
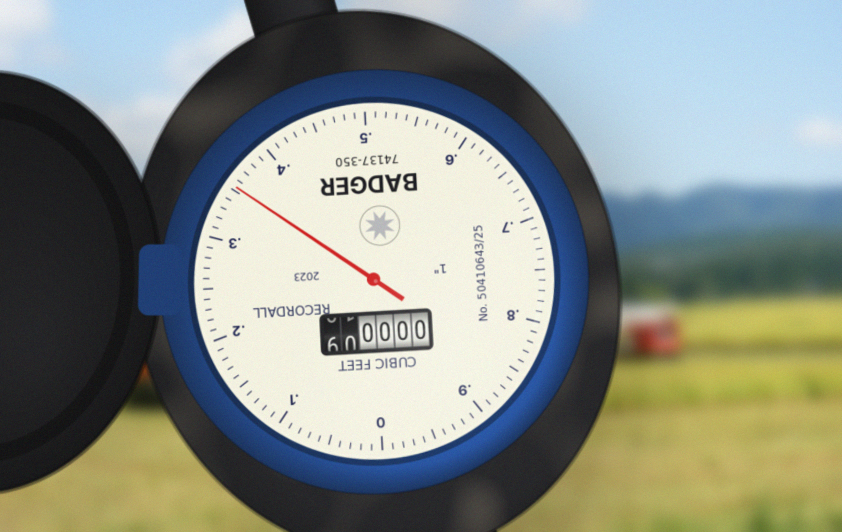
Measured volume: 9.35 ft³
